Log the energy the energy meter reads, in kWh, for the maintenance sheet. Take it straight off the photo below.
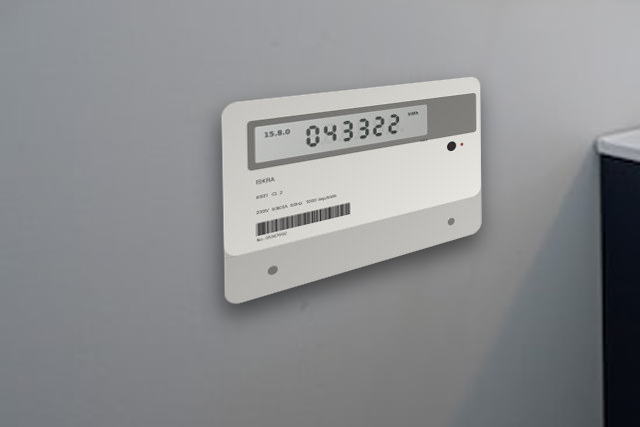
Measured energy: 43322 kWh
